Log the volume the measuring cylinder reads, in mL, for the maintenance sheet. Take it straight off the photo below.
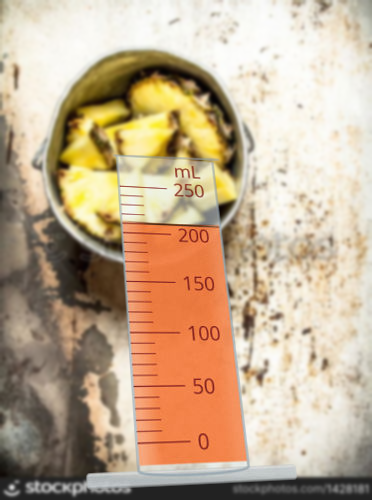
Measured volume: 210 mL
